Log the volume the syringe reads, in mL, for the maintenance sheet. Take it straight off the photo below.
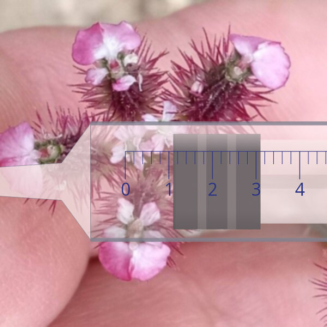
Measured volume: 1.1 mL
